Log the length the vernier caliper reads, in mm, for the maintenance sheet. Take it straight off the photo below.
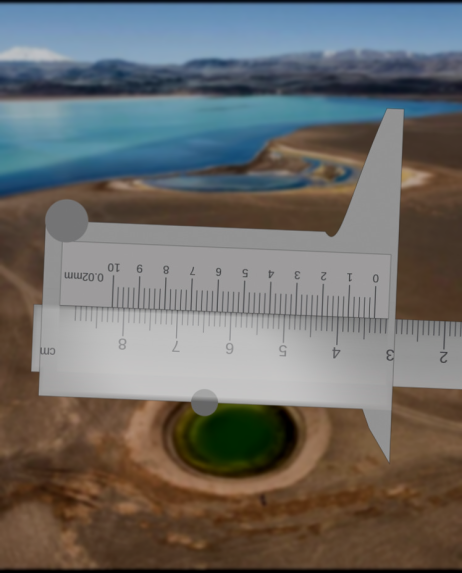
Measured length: 33.2 mm
